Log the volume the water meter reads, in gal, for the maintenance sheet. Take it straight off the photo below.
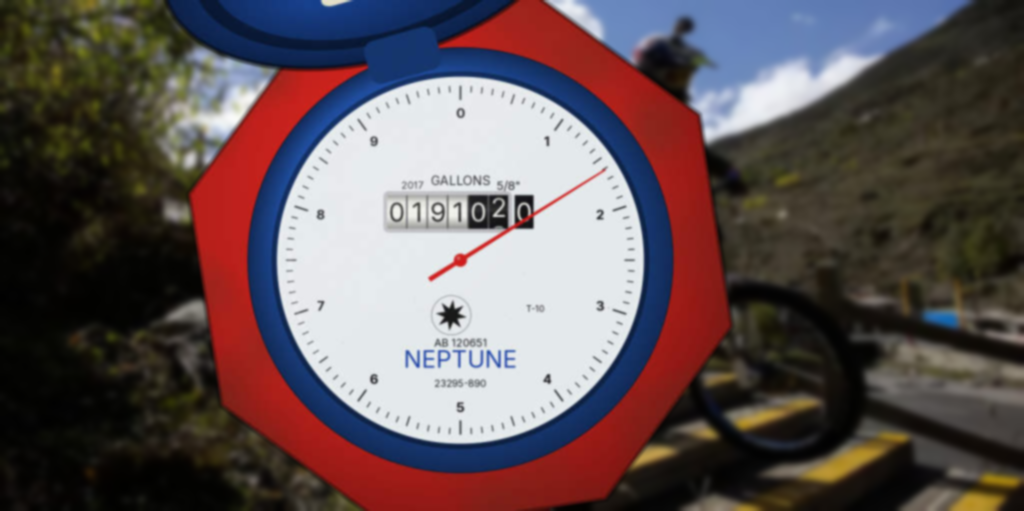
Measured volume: 191021.6 gal
